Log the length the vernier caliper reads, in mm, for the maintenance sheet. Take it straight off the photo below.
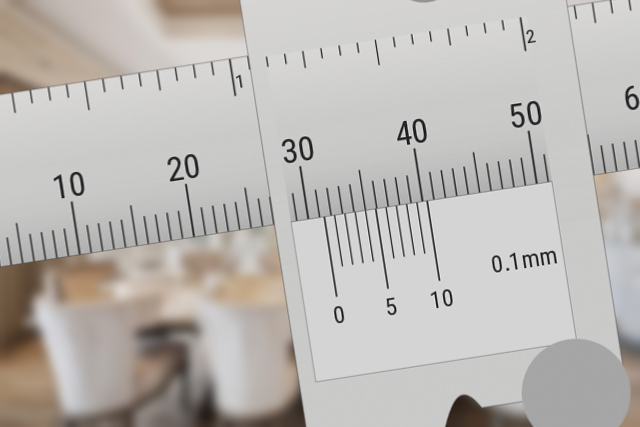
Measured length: 31.4 mm
